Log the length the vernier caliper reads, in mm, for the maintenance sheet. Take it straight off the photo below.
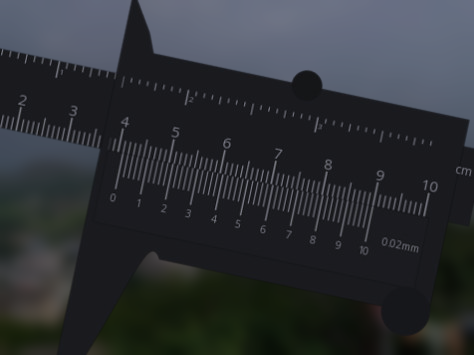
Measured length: 41.0 mm
